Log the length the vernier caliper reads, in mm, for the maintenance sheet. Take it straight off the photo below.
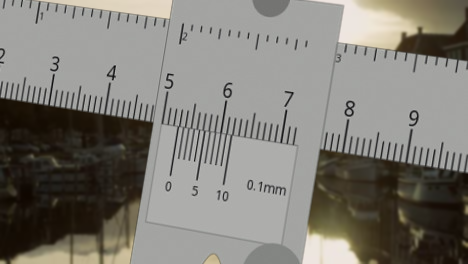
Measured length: 52.8 mm
